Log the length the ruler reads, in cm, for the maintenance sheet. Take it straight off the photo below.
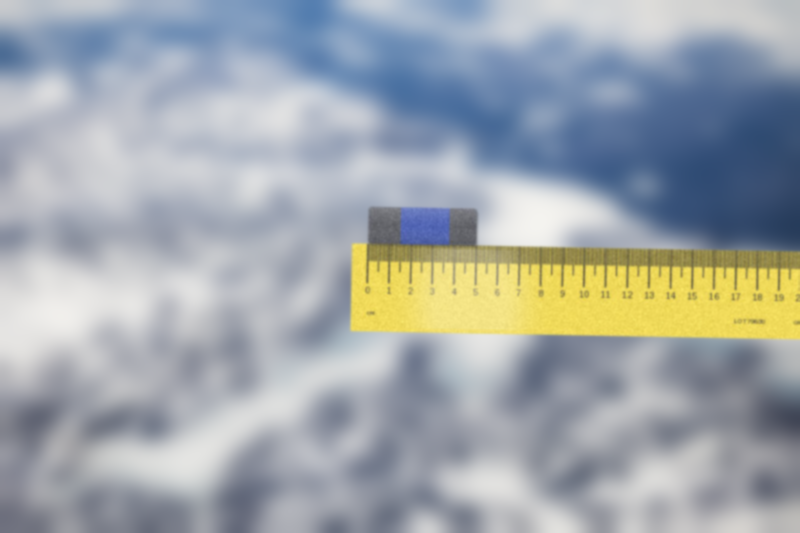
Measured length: 5 cm
